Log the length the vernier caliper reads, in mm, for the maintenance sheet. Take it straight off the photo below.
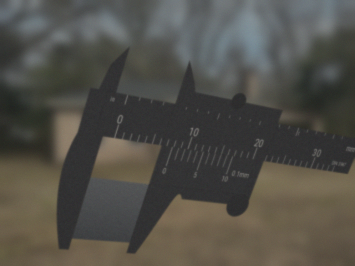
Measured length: 7.8 mm
